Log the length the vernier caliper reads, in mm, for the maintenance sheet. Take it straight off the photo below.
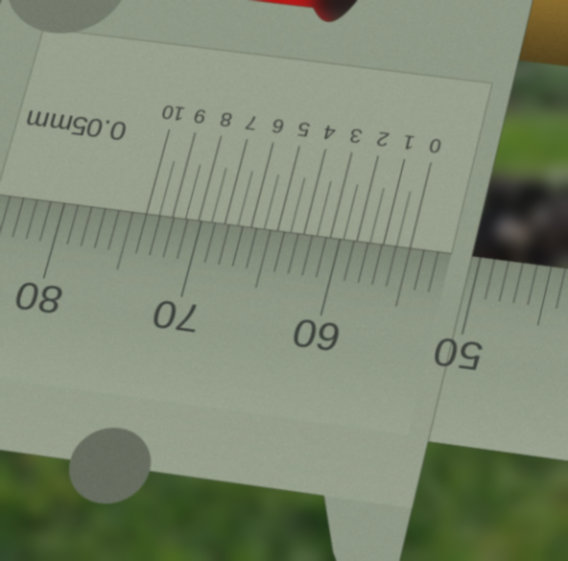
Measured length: 55.0 mm
